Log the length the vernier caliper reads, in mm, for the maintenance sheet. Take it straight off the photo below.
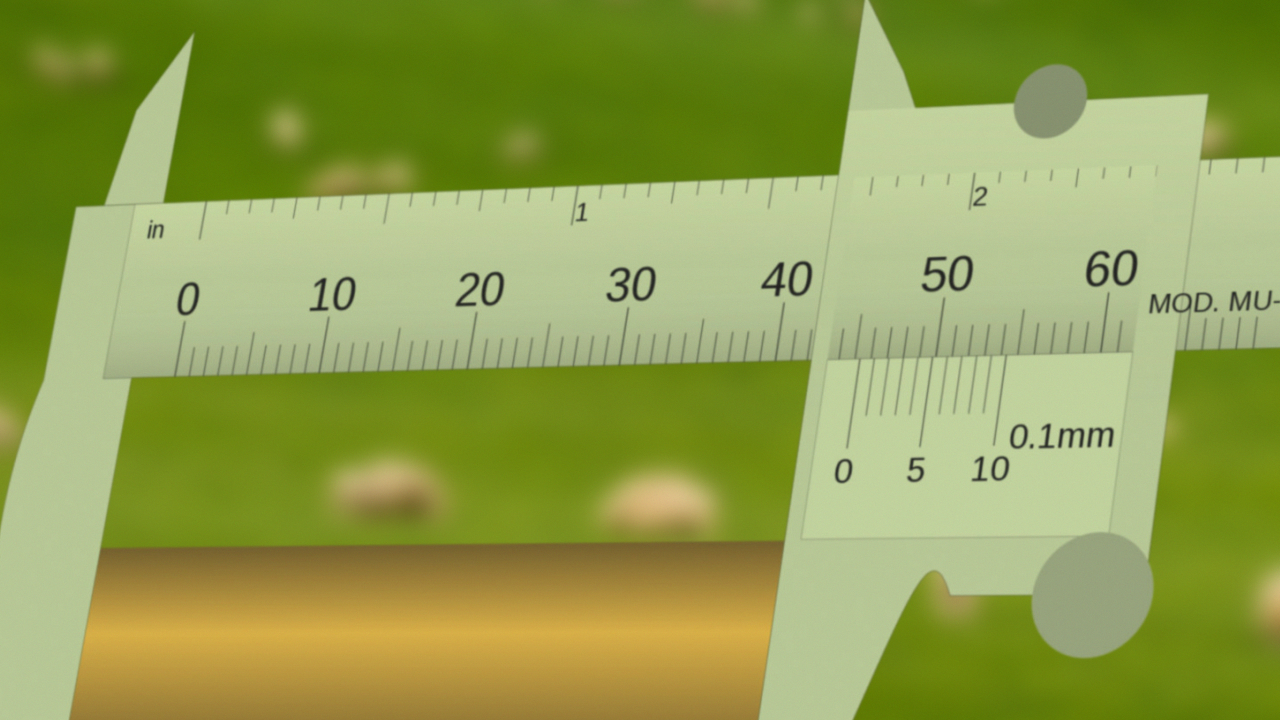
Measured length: 45.3 mm
